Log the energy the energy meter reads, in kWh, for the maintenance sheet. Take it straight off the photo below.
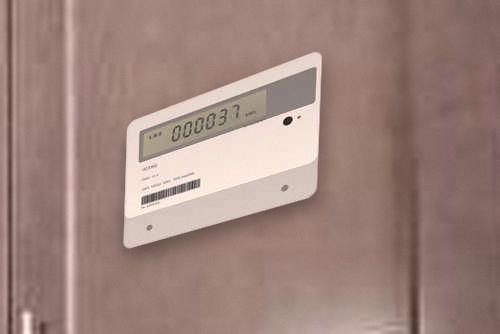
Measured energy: 37 kWh
